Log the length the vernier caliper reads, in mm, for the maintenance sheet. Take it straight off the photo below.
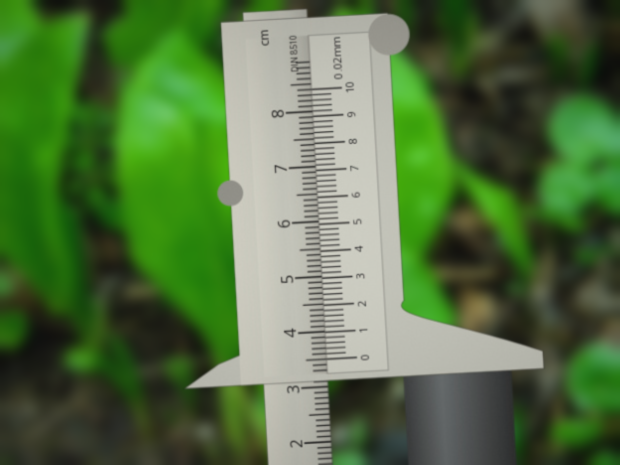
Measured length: 35.0 mm
